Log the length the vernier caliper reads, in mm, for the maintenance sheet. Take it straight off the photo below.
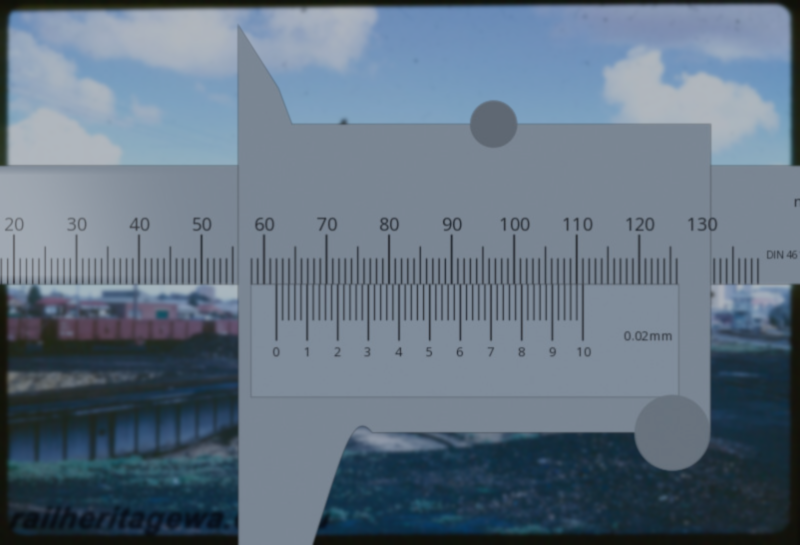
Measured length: 62.0 mm
